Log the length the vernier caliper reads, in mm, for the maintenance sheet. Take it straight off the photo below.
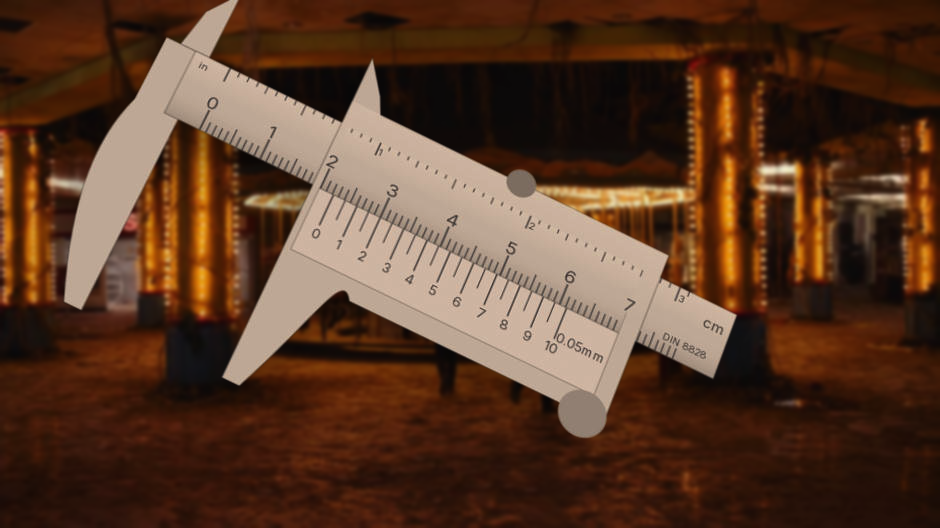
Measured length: 22.2 mm
